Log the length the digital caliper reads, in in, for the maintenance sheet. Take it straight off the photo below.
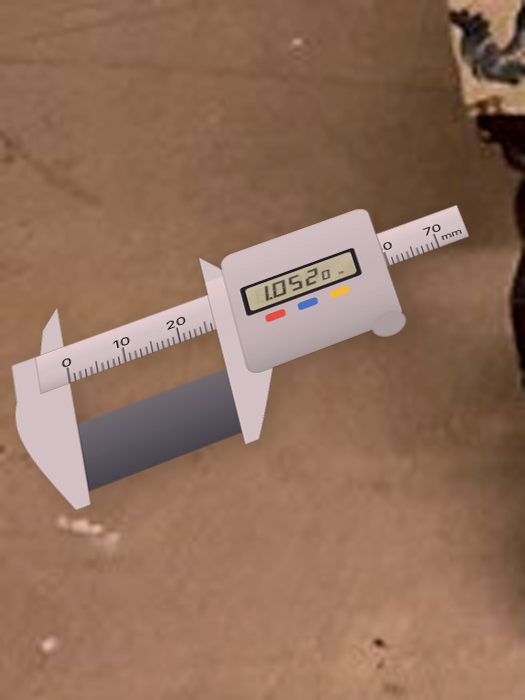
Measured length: 1.0520 in
